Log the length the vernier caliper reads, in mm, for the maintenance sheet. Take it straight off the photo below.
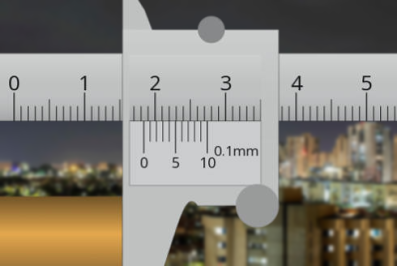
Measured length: 18.4 mm
